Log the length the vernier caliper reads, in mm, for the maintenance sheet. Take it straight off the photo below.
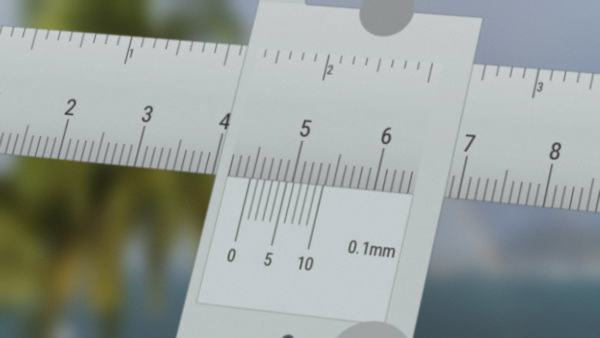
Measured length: 44.8 mm
